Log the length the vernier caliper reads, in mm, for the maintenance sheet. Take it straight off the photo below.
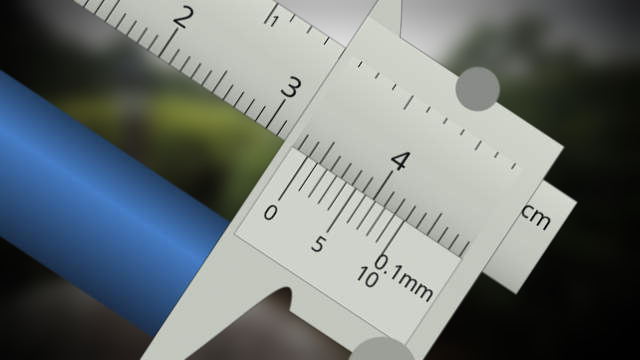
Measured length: 33.9 mm
